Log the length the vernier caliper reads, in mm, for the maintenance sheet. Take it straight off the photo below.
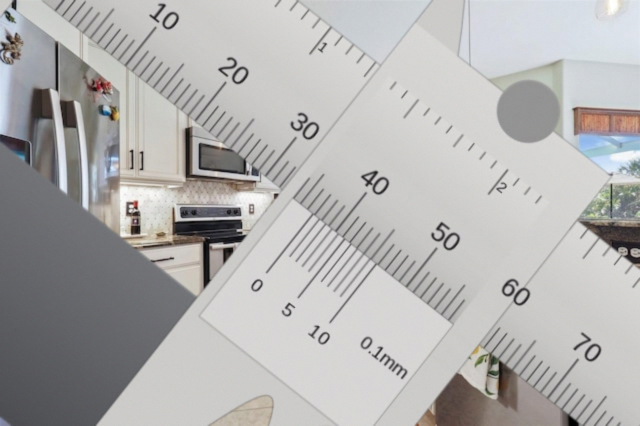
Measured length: 36.8 mm
